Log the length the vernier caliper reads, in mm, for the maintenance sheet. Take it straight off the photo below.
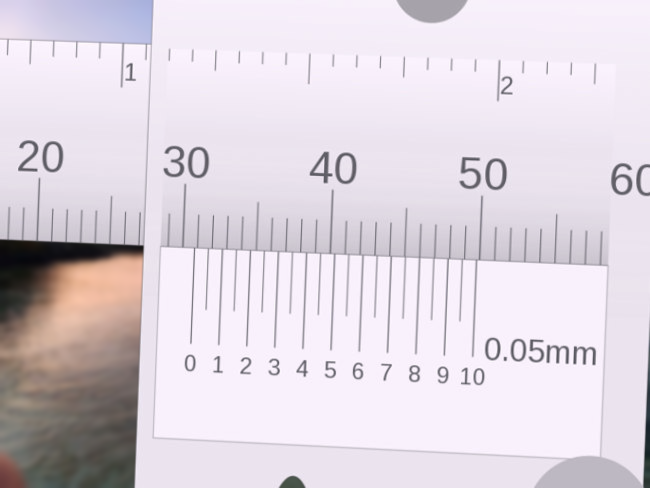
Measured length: 30.8 mm
